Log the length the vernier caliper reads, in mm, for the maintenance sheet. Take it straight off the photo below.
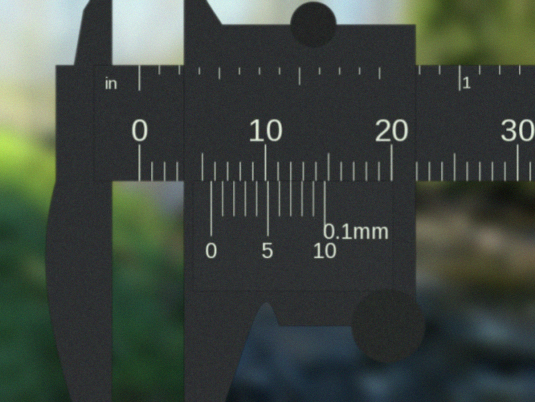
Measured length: 5.7 mm
